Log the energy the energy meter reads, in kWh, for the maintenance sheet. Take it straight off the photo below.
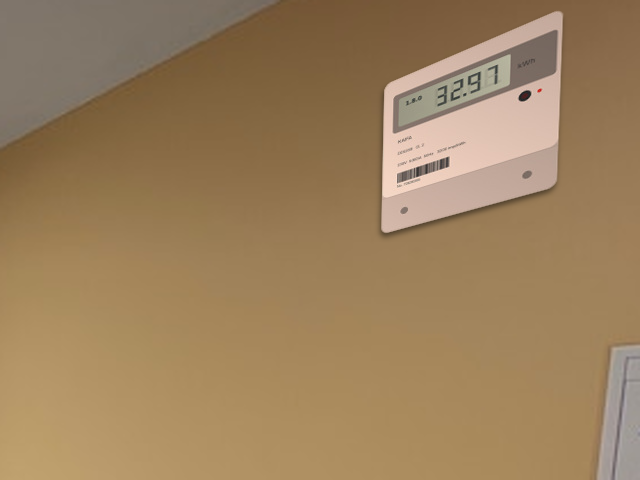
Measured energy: 32.97 kWh
